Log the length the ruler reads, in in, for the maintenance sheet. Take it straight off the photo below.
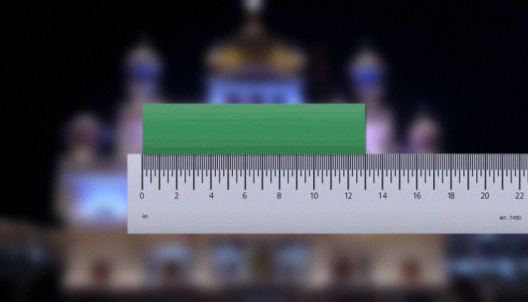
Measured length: 13 in
